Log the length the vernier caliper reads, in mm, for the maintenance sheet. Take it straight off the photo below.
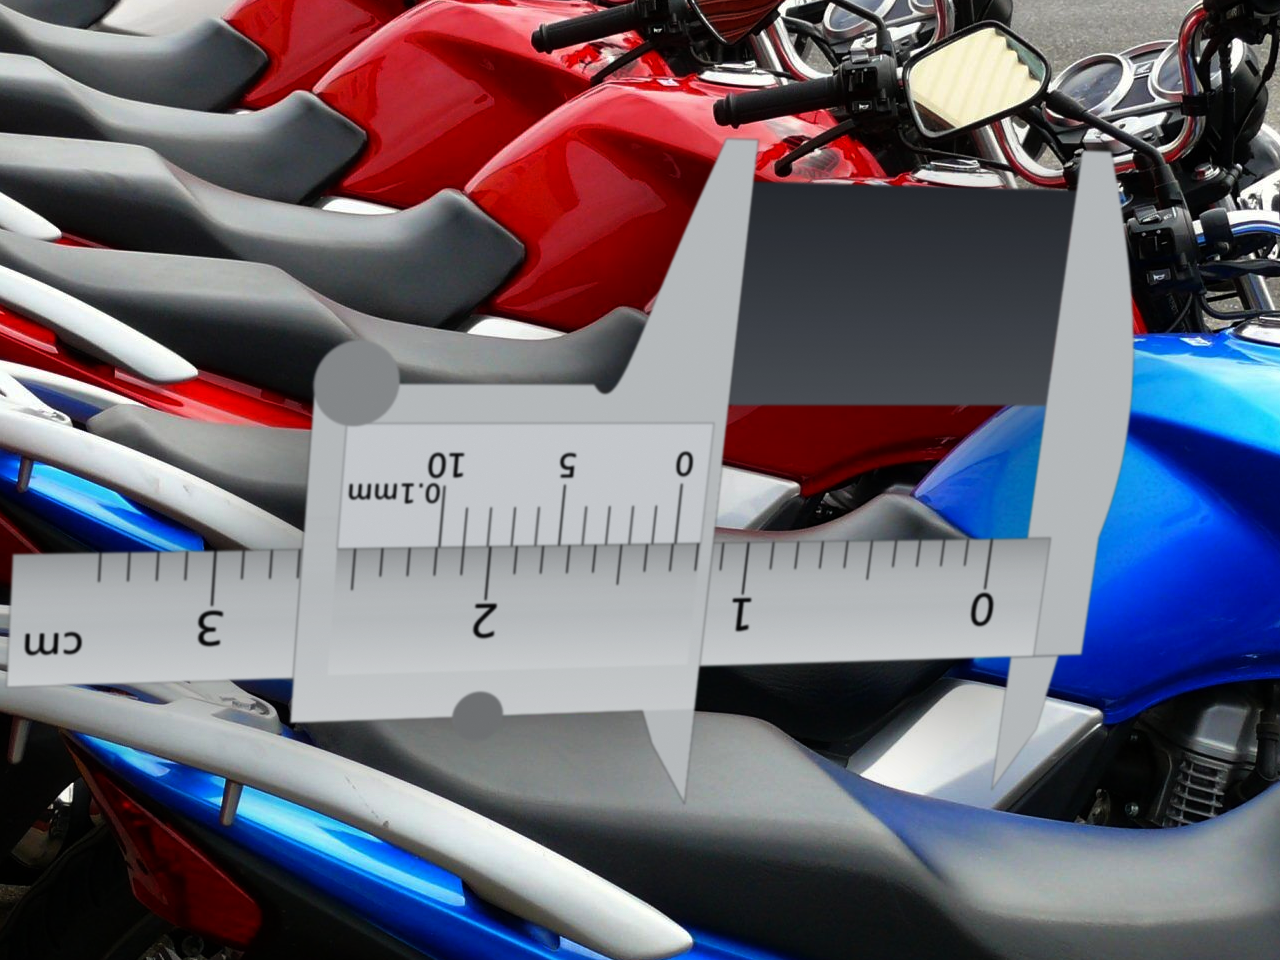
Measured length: 12.9 mm
